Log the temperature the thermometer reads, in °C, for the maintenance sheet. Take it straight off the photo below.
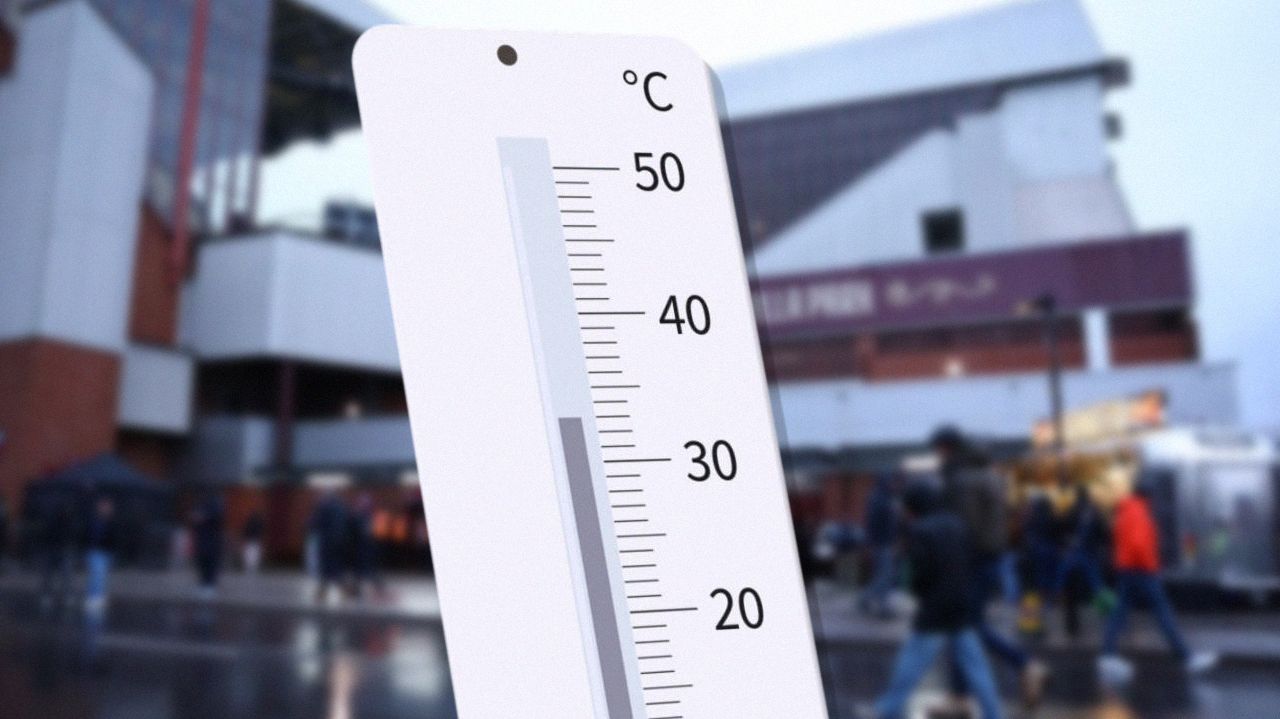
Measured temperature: 33 °C
